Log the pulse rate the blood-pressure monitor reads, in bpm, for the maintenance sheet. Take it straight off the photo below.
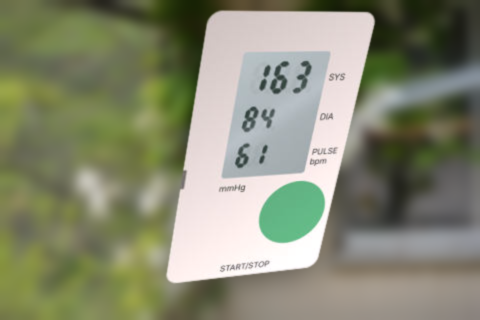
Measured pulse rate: 61 bpm
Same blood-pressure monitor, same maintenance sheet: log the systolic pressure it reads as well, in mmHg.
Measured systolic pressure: 163 mmHg
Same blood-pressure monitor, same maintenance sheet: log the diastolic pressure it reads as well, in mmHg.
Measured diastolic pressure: 84 mmHg
